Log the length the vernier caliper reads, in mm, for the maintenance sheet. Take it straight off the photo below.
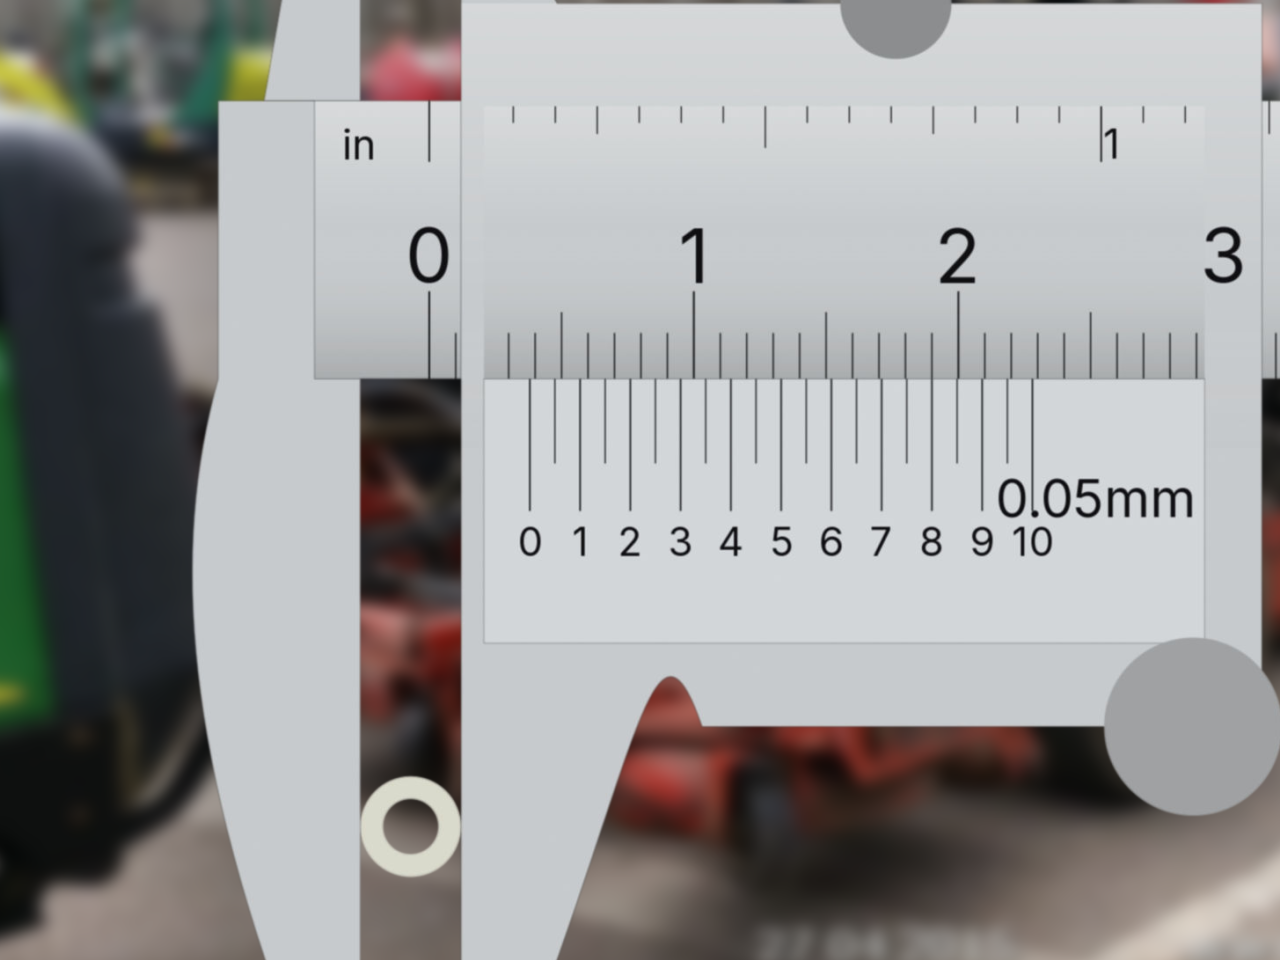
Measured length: 3.8 mm
